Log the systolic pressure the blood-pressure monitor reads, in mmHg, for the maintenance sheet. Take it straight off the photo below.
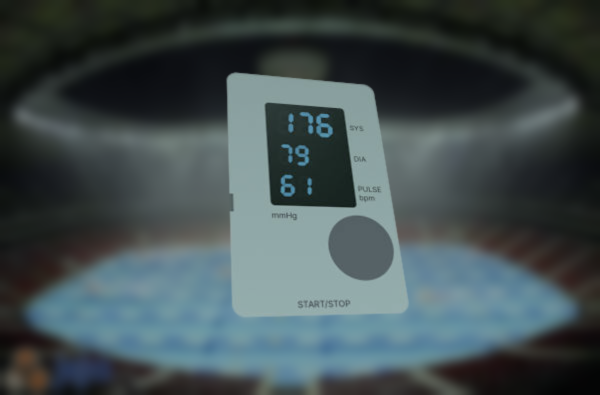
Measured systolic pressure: 176 mmHg
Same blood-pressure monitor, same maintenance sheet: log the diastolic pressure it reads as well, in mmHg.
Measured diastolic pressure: 79 mmHg
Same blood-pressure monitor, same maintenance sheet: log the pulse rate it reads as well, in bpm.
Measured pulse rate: 61 bpm
